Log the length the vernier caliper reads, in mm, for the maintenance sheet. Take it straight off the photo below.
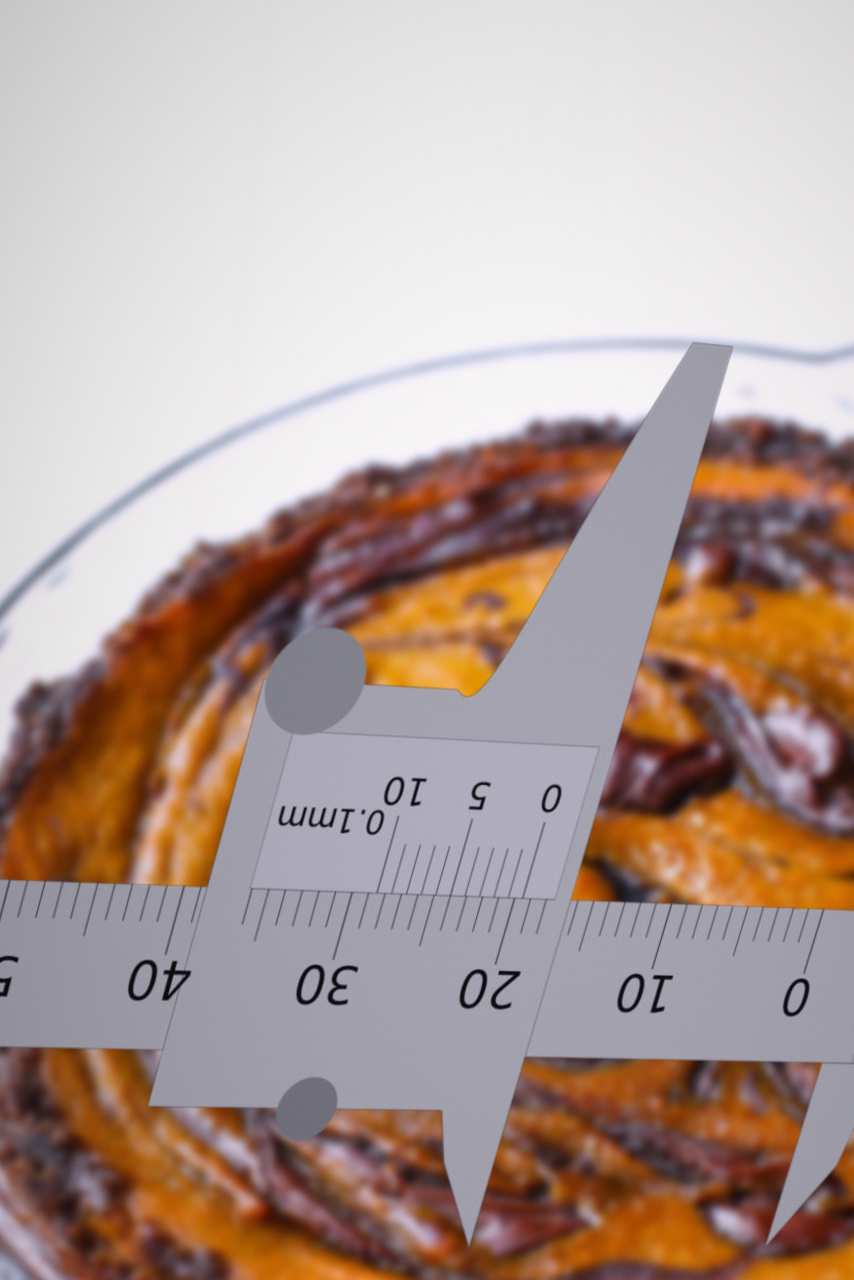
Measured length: 19.5 mm
